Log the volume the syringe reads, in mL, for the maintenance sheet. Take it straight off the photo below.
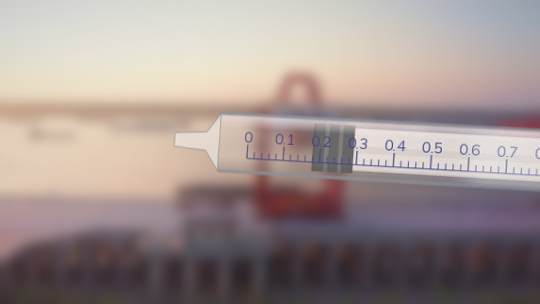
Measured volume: 0.18 mL
